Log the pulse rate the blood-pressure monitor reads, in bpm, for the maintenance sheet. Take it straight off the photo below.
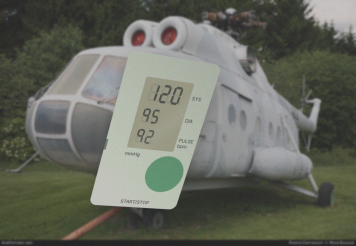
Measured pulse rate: 92 bpm
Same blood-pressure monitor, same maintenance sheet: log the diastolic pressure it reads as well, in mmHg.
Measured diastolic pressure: 95 mmHg
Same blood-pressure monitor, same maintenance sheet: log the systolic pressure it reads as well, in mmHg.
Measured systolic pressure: 120 mmHg
